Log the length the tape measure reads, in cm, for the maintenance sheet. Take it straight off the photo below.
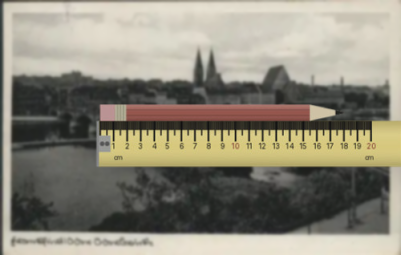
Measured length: 18 cm
